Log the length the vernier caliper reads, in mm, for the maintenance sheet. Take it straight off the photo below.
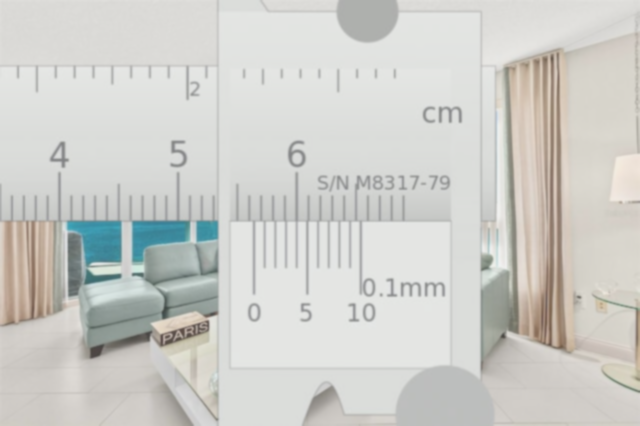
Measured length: 56.4 mm
